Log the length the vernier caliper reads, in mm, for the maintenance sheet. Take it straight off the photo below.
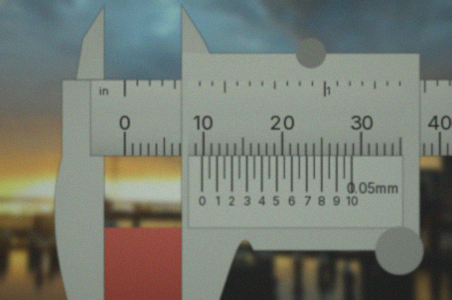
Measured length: 9.8 mm
